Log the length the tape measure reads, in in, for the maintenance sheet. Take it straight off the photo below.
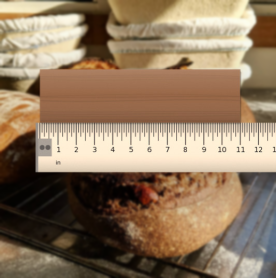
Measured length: 11 in
